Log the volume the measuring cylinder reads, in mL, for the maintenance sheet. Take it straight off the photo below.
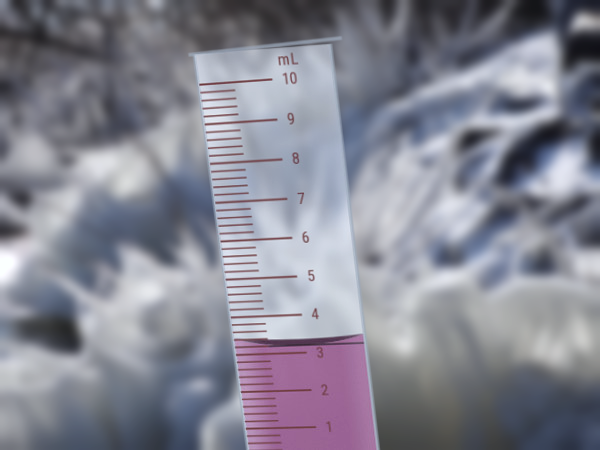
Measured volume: 3.2 mL
